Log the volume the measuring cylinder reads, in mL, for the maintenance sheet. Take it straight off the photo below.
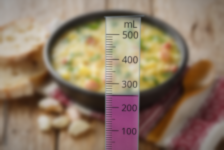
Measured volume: 250 mL
